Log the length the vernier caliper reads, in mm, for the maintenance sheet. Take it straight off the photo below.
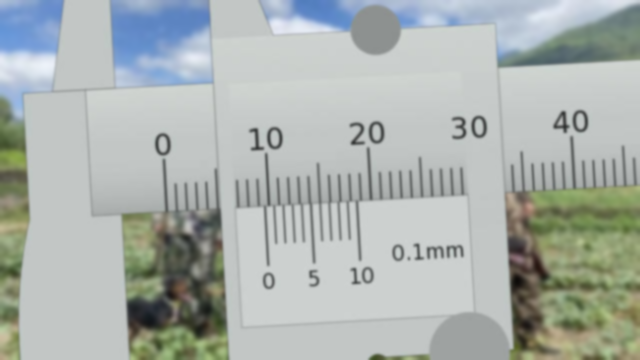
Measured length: 9.6 mm
